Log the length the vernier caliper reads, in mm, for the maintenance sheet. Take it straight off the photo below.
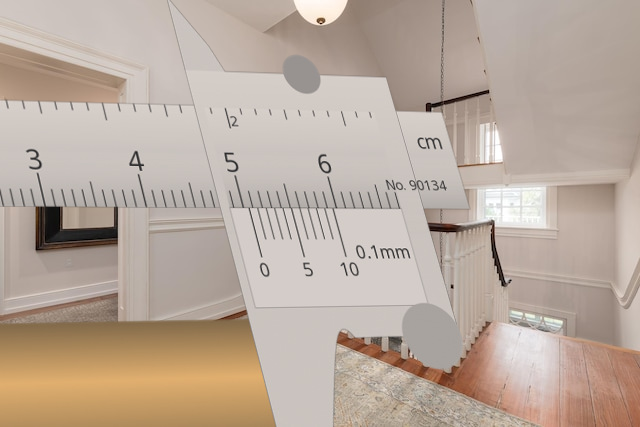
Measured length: 50.6 mm
